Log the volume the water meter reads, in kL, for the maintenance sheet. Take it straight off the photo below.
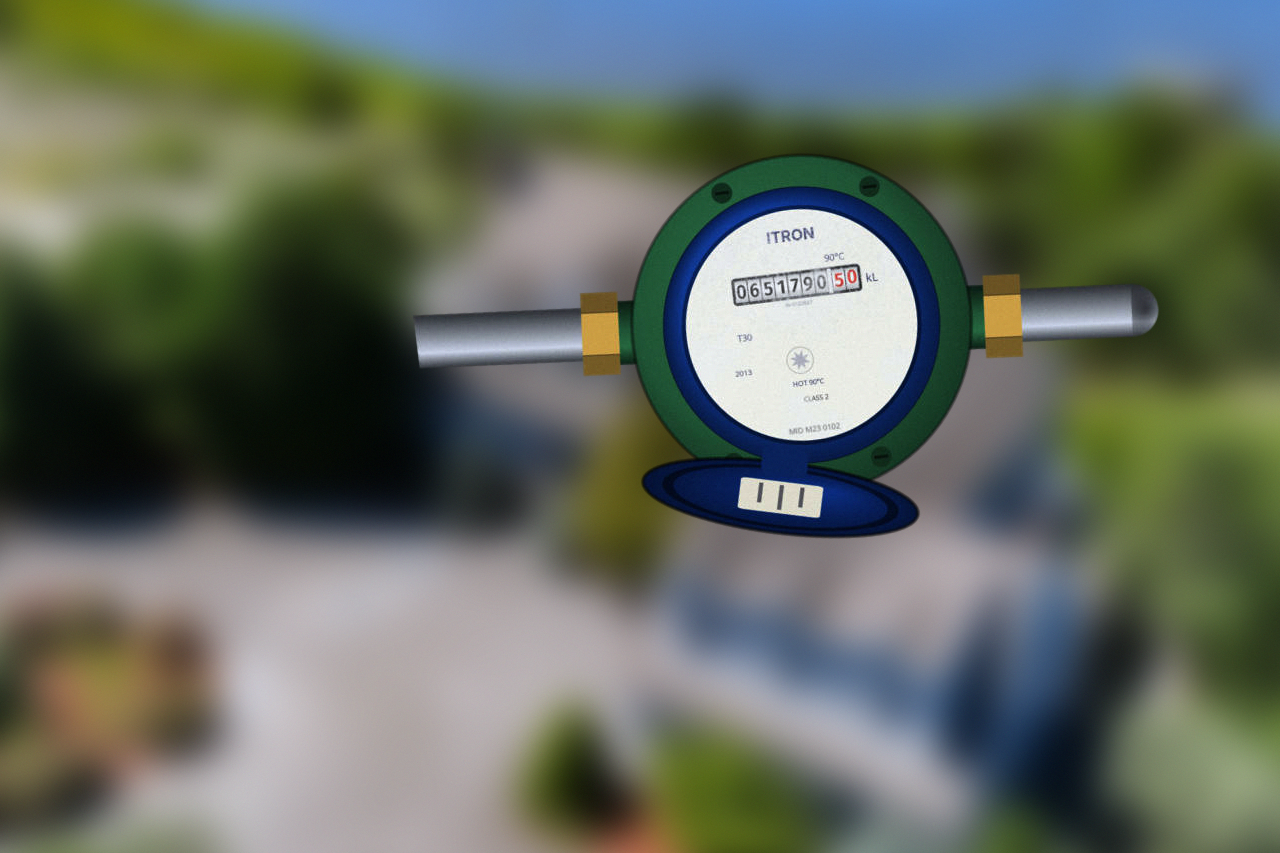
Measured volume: 651790.50 kL
